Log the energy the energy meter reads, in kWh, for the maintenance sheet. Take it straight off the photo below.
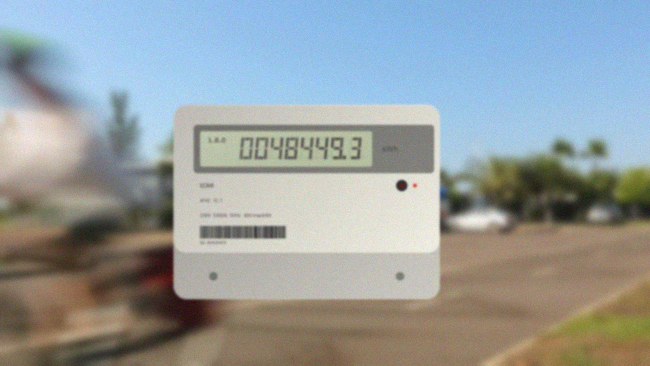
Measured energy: 48449.3 kWh
